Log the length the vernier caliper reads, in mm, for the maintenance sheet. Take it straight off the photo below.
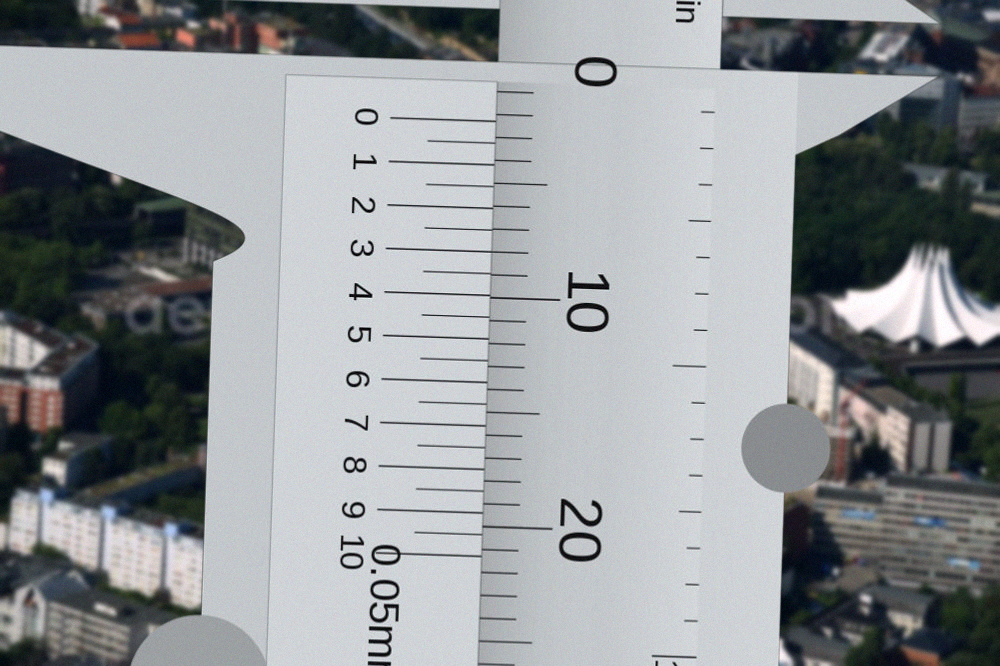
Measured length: 2.30 mm
